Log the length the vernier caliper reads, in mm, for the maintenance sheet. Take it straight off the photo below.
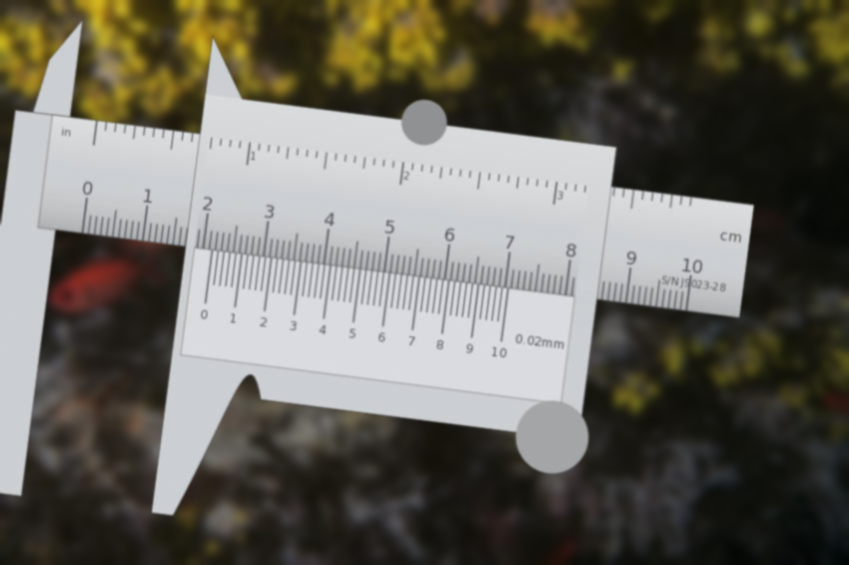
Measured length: 21.5 mm
